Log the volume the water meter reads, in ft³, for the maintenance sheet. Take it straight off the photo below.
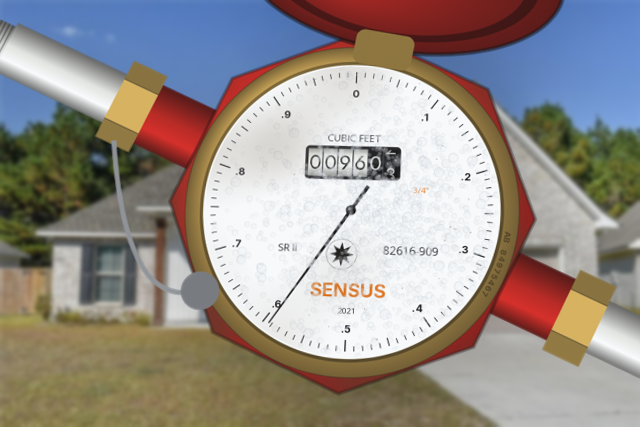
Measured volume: 9602.59 ft³
